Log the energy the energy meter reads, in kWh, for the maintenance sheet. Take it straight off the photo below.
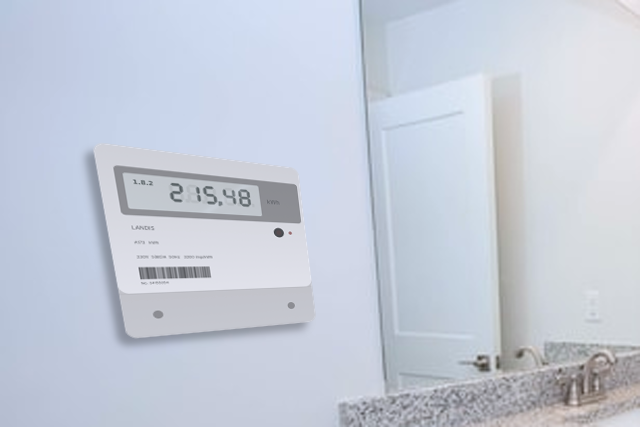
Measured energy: 215.48 kWh
